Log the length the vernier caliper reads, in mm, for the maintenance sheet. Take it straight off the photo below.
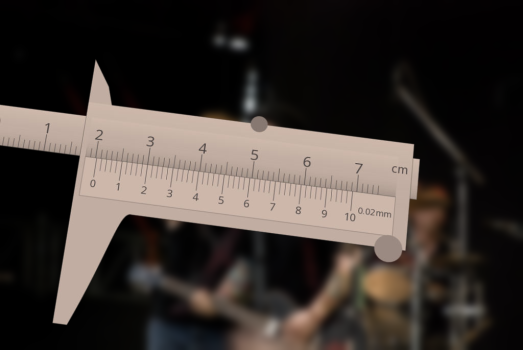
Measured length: 20.2 mm
